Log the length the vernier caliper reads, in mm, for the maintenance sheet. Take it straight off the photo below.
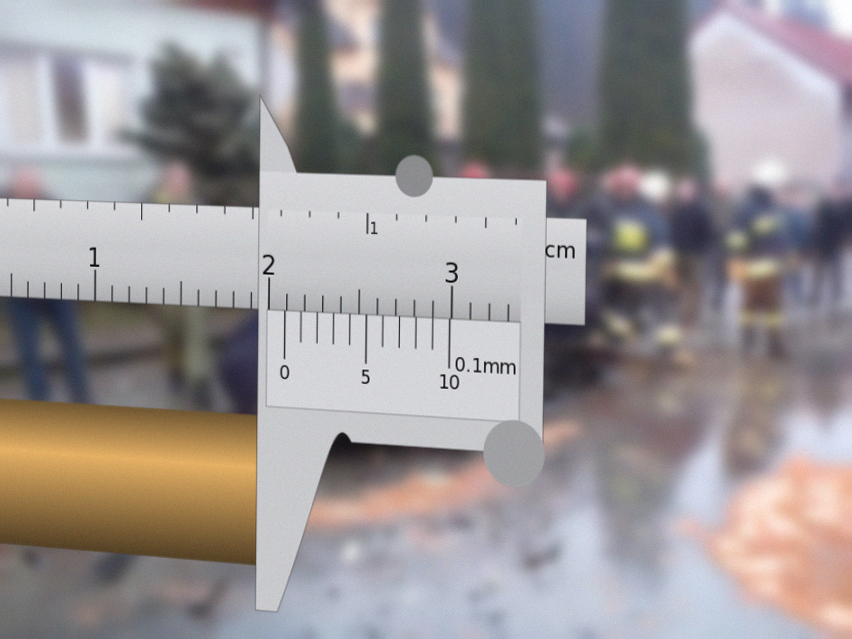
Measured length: 20.9 mm
